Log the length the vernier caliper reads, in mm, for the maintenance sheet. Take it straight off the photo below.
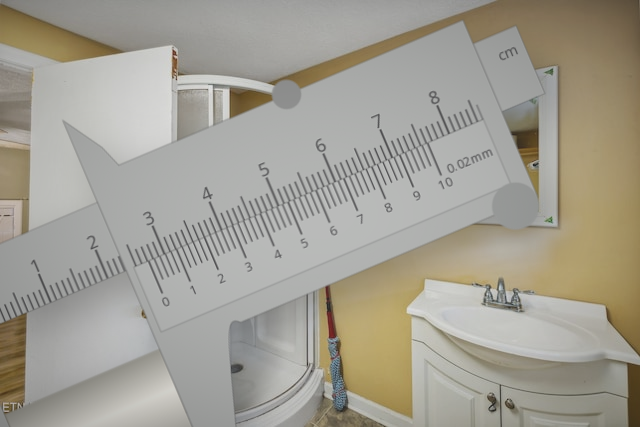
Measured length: 27.2 mm
